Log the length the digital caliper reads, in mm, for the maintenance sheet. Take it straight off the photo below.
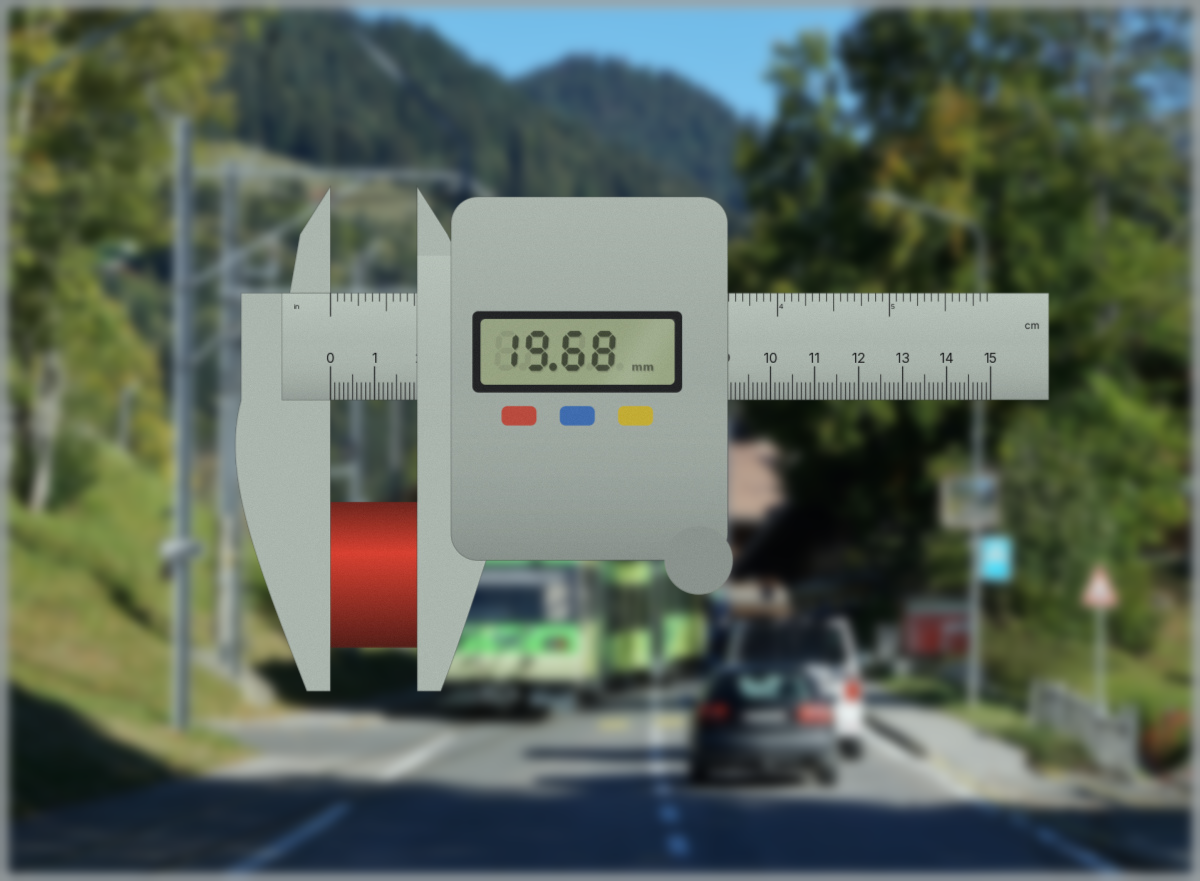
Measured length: 19.68 mm
